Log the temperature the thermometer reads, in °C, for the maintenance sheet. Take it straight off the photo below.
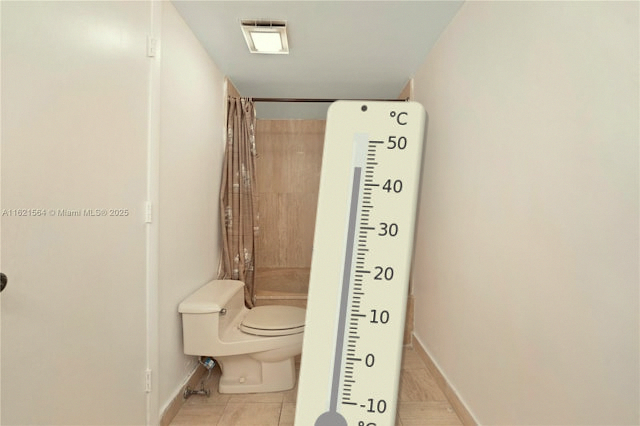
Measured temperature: 44 °C
